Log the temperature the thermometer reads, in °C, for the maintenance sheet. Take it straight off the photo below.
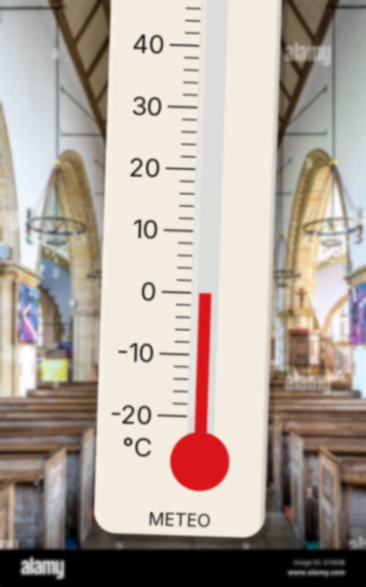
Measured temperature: 0 °C
